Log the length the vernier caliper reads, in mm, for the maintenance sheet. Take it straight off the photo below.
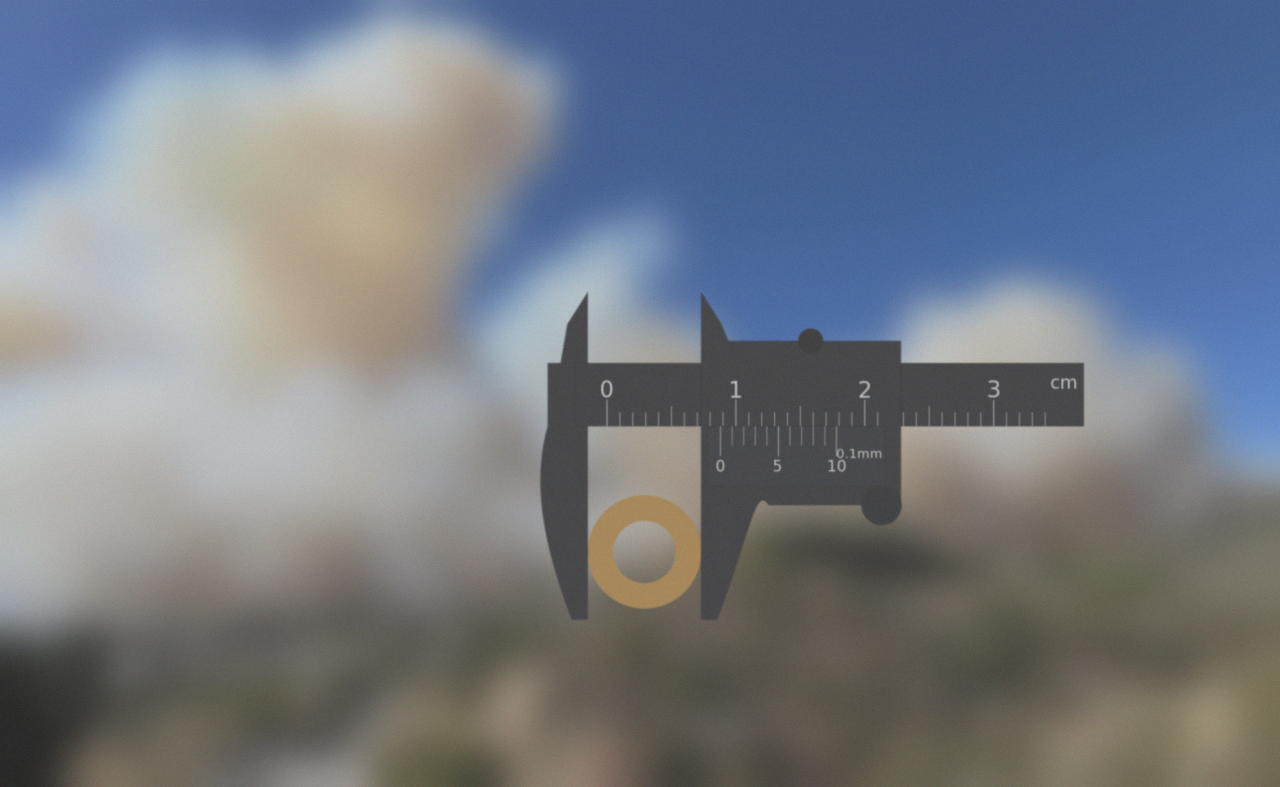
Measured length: 8.8 mm
